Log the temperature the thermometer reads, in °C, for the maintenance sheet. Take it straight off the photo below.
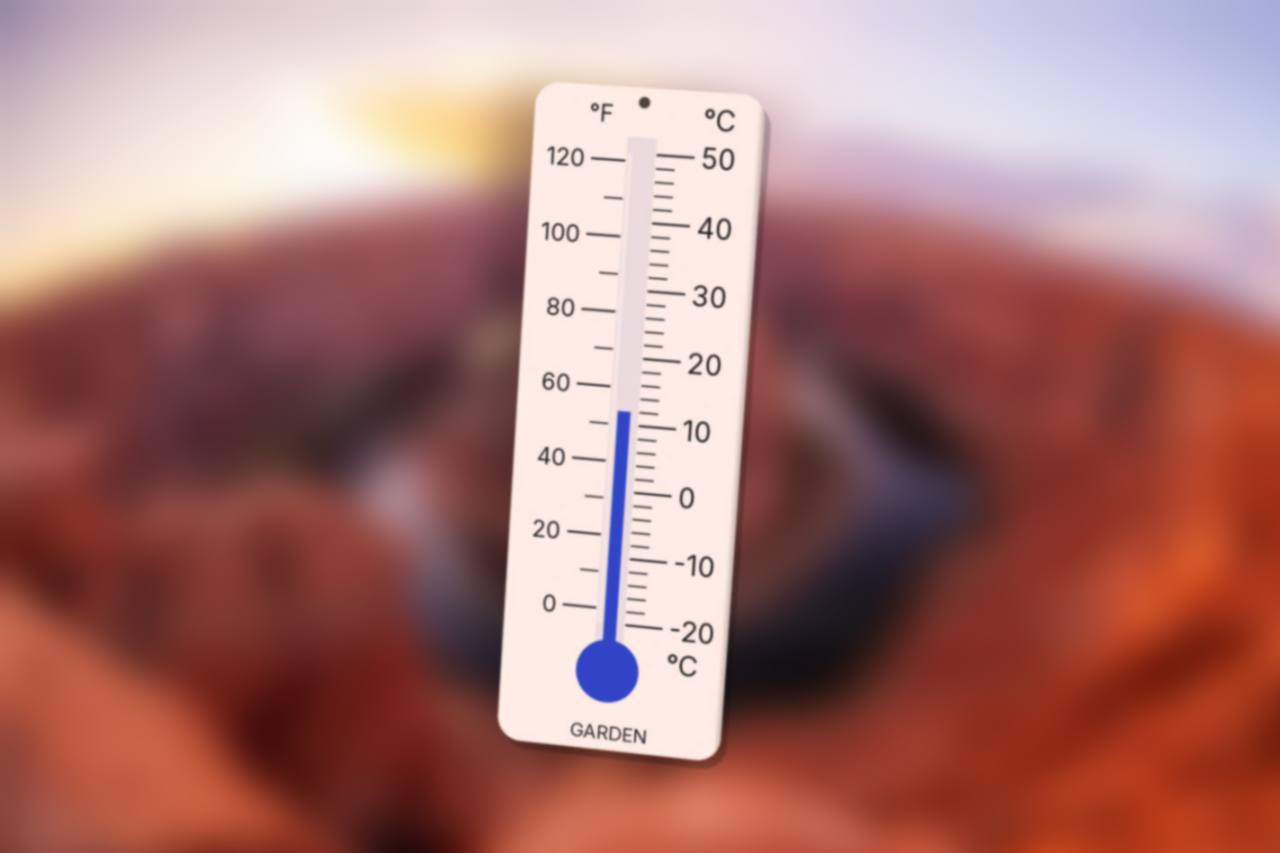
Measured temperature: 12 °C
